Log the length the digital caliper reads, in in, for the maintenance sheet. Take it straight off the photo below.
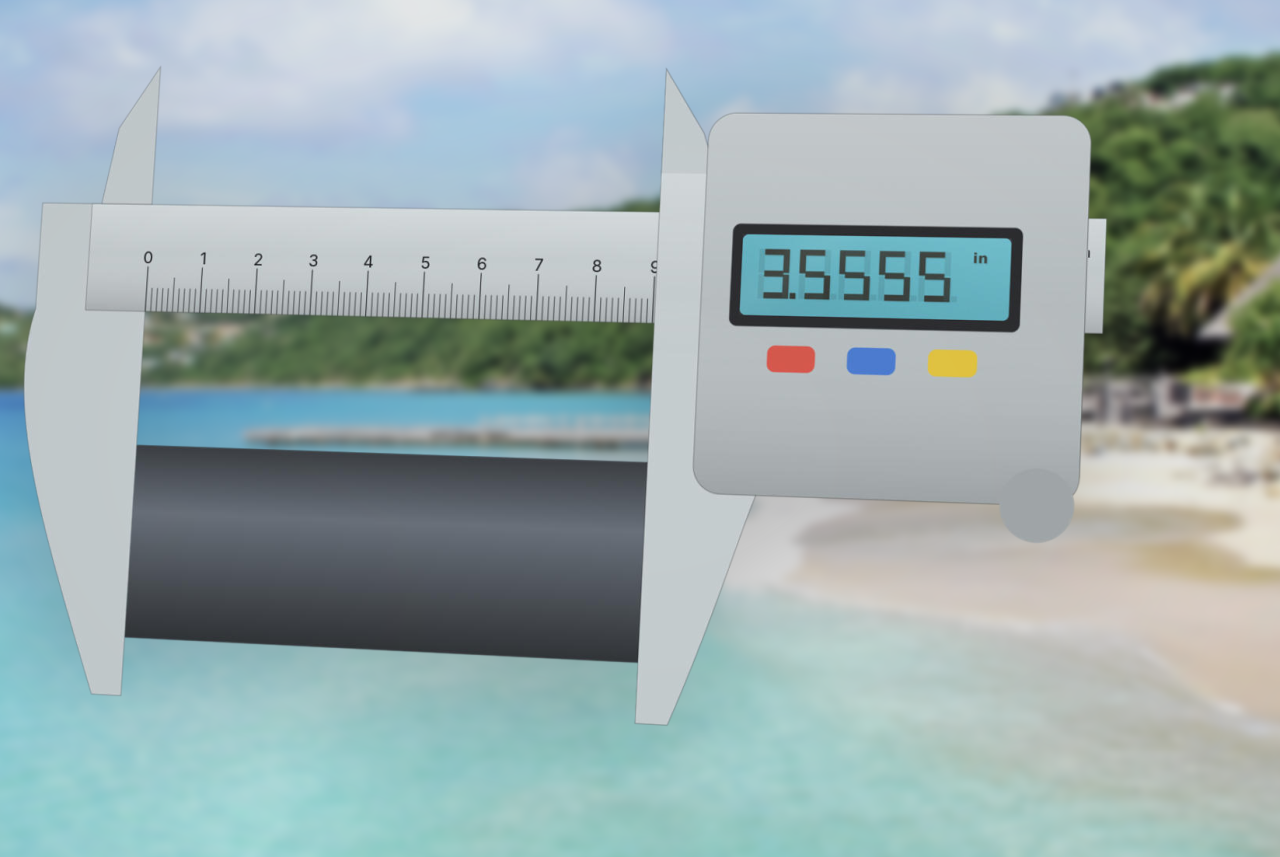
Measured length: 3.5555 in
